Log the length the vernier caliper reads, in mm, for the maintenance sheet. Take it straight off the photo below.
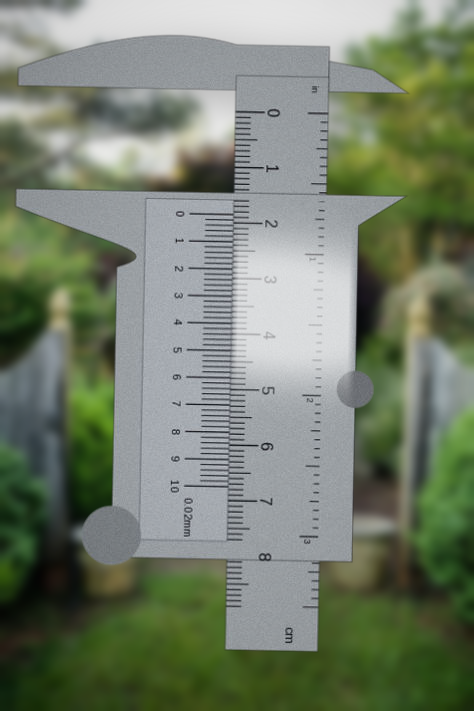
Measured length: 18.5 mm
